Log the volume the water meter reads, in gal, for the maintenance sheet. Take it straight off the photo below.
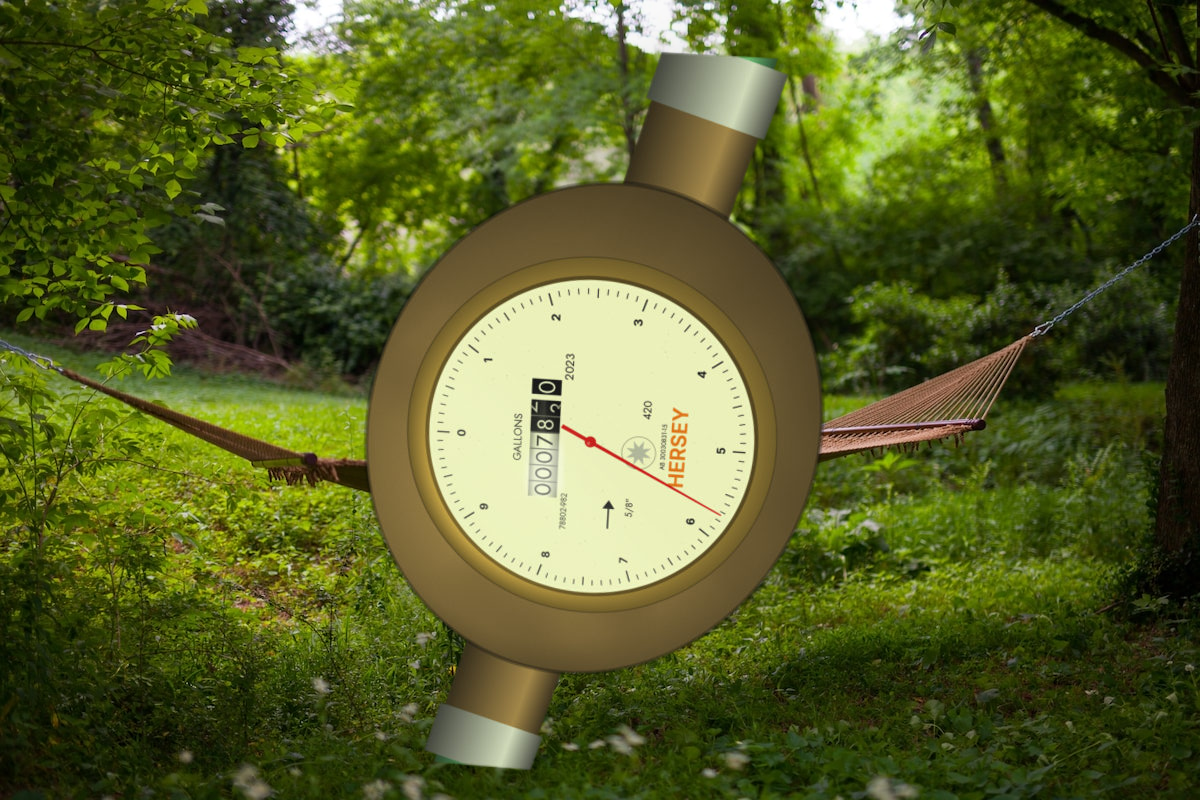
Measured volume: 7825.7 gal
